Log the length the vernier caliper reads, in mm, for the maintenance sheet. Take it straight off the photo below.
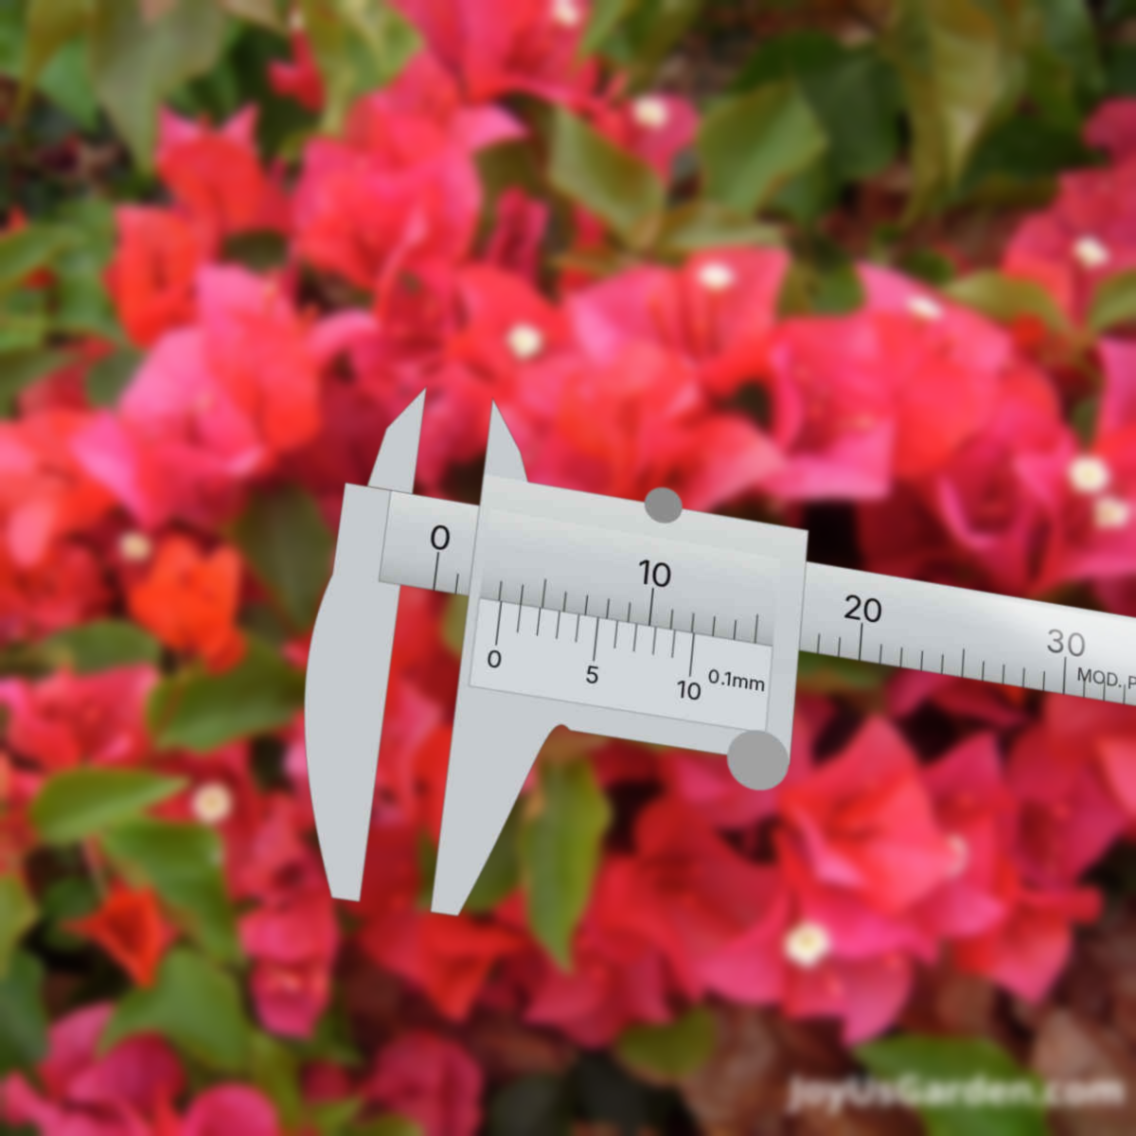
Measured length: 3.1 mm
